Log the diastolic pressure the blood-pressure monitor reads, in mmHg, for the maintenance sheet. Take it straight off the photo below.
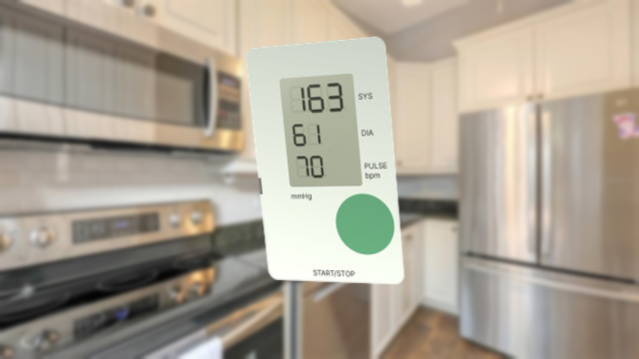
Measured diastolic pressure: 61 mmHg
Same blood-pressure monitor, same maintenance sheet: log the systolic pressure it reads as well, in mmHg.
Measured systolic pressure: 163 mmHg
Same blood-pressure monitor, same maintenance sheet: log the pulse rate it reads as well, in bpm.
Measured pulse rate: 70 bpm
